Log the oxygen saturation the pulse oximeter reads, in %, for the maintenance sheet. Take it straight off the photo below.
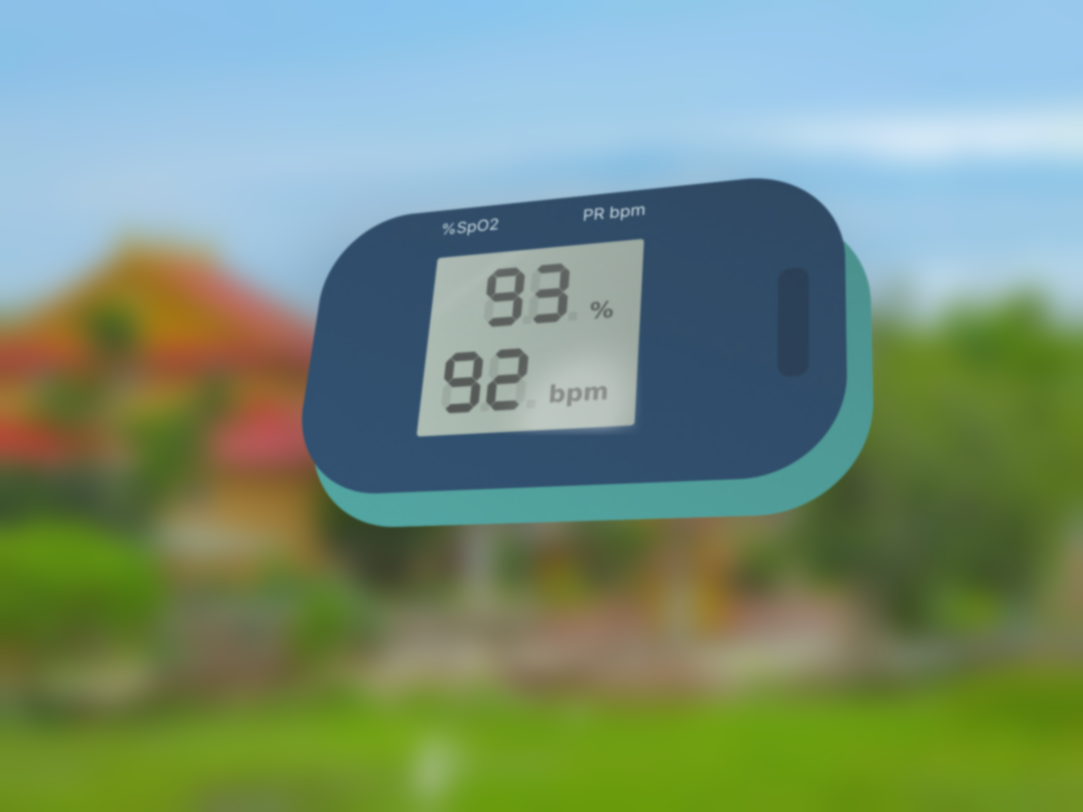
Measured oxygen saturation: 93 %
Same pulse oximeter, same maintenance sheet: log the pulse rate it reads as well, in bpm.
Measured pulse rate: 92 bpm
